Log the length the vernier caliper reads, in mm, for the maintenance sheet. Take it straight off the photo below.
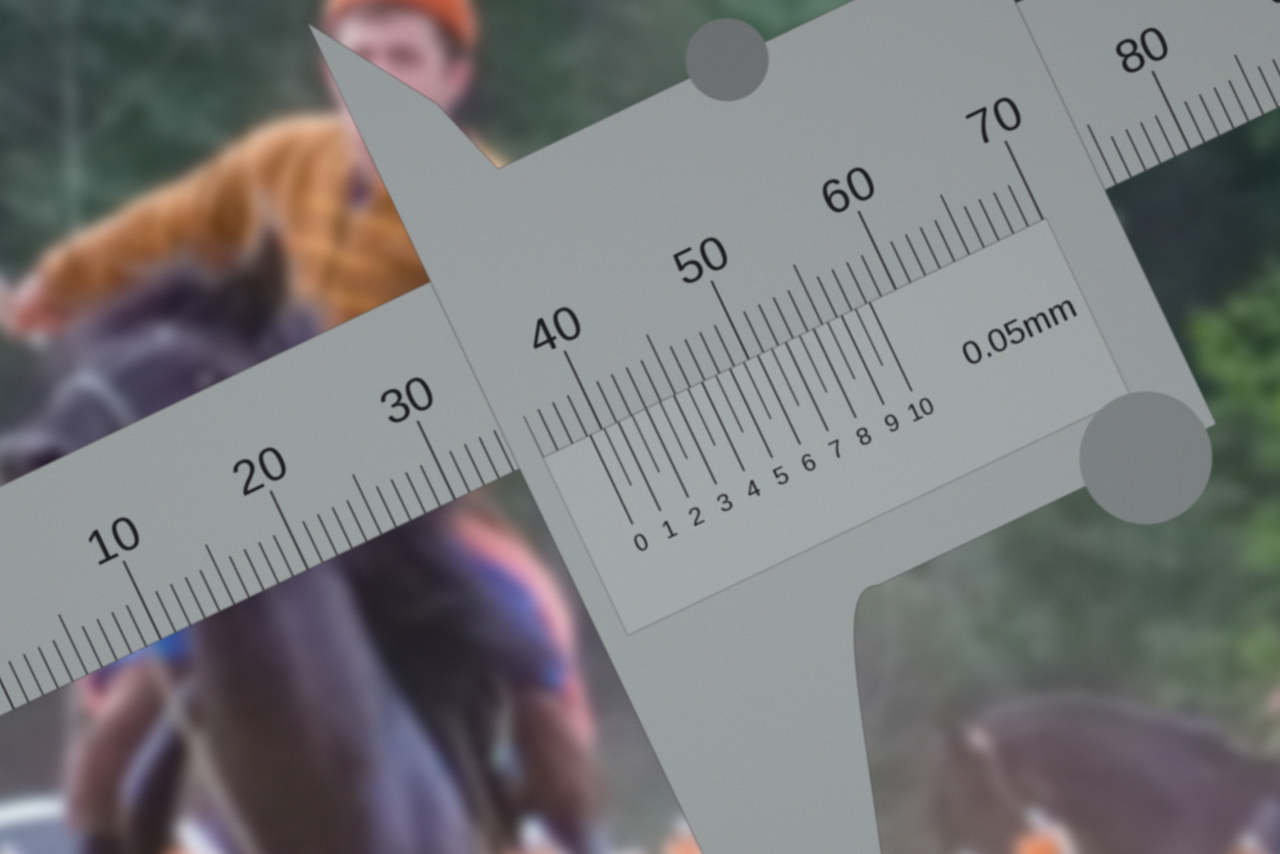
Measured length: 39.2 mm
